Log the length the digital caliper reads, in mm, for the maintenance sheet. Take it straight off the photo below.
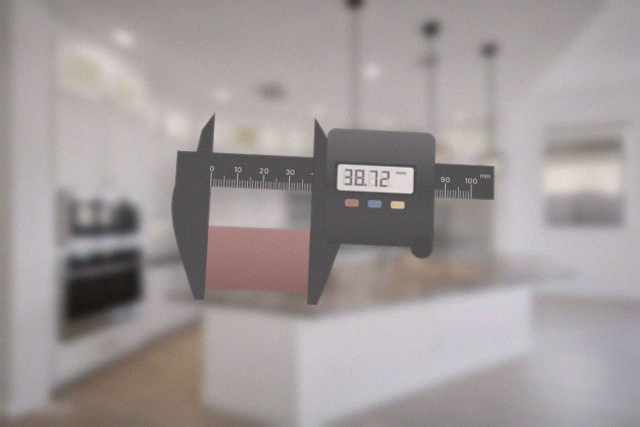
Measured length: 38.72 mm
